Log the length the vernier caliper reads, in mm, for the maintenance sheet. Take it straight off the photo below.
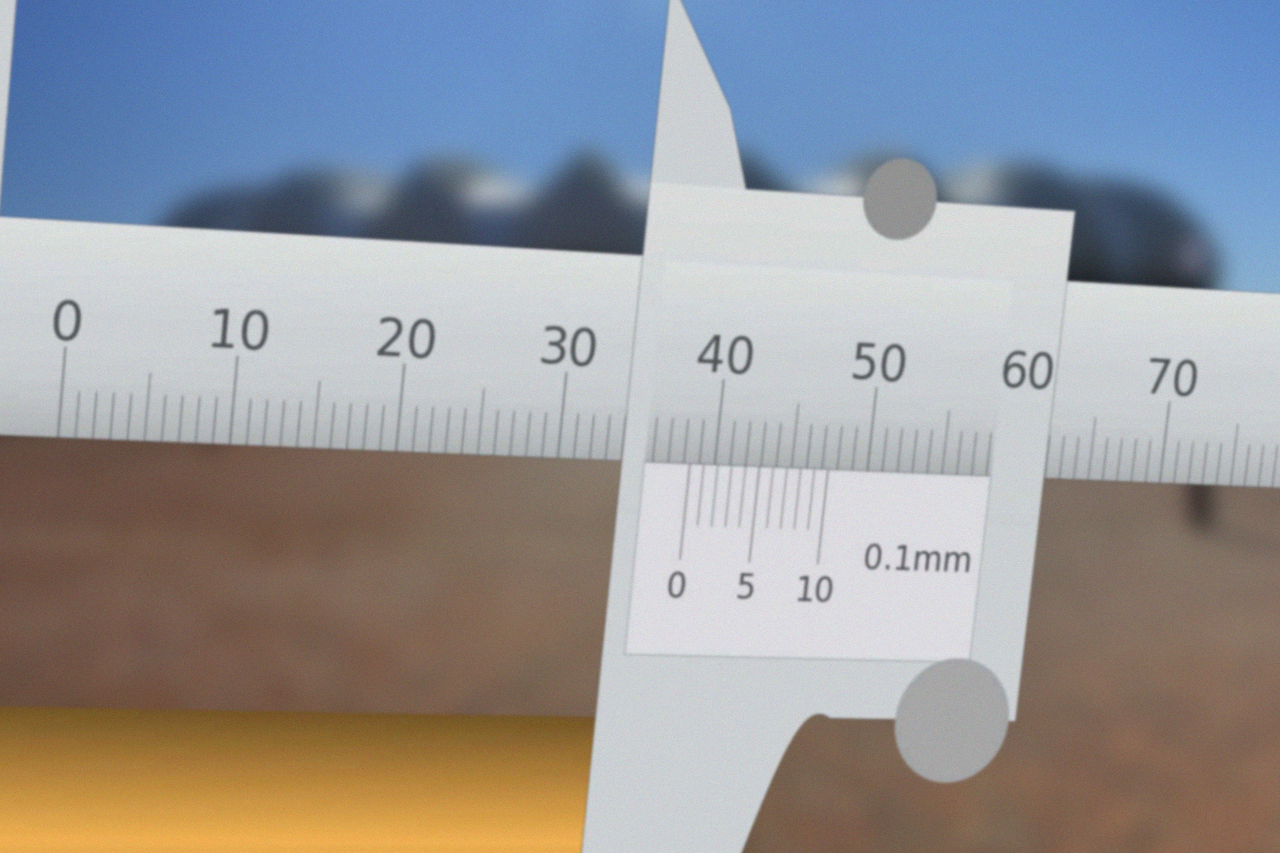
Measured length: 38.4 mm
